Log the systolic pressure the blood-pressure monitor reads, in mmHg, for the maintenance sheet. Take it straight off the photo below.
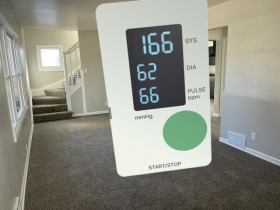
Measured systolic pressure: 166 mmHg
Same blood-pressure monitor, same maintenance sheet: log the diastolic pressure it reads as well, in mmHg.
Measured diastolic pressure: 62 mmHg
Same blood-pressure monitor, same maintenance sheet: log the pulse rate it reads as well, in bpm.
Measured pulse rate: 66 bpm
